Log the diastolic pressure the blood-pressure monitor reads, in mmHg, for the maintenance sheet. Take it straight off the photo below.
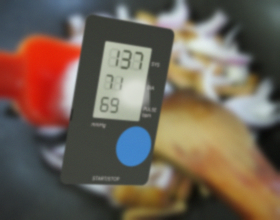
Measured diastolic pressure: 71 mmHg
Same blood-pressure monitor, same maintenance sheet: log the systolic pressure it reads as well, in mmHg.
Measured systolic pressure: 137 mmHg
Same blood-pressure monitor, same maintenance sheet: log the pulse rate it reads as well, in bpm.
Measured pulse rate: 69 bpm
